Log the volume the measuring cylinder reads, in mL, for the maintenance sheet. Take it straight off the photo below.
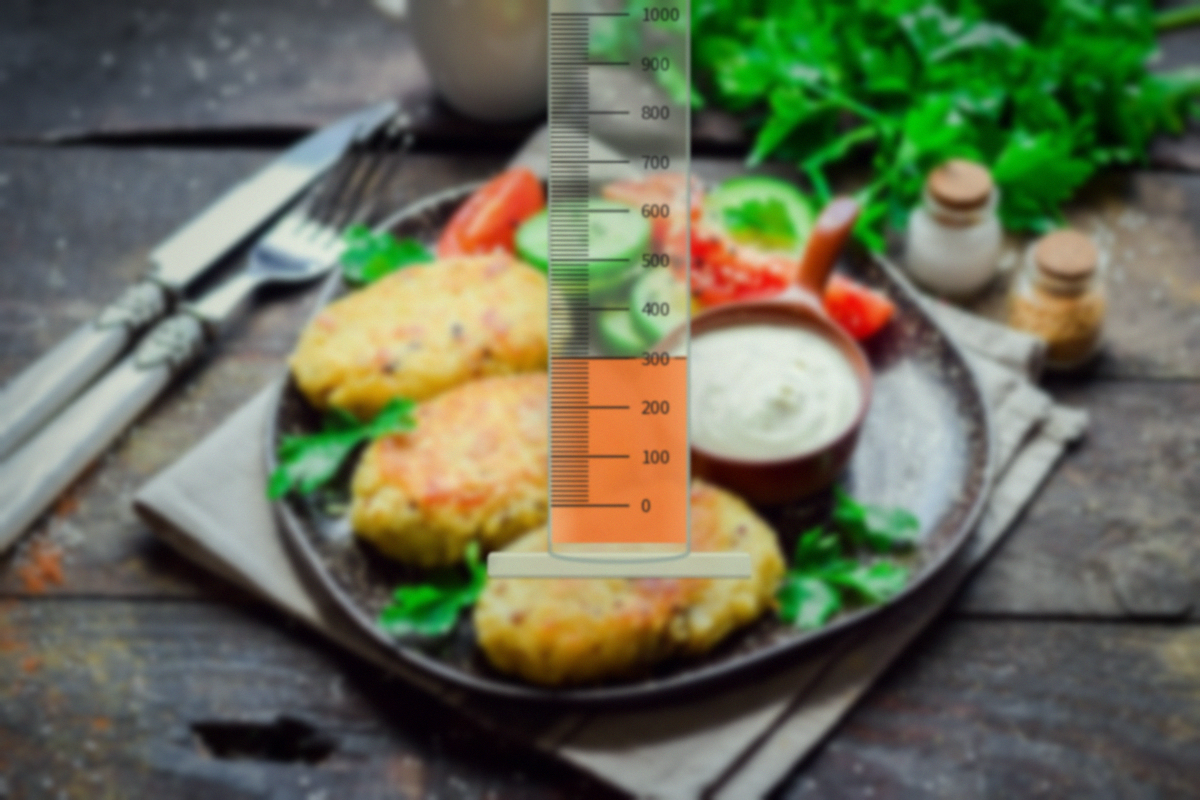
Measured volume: 300 mL
